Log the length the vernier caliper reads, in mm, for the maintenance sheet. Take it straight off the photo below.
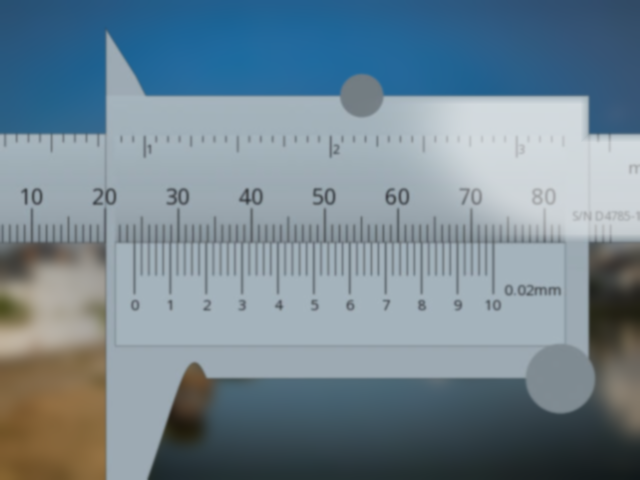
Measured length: 24.0 mm
